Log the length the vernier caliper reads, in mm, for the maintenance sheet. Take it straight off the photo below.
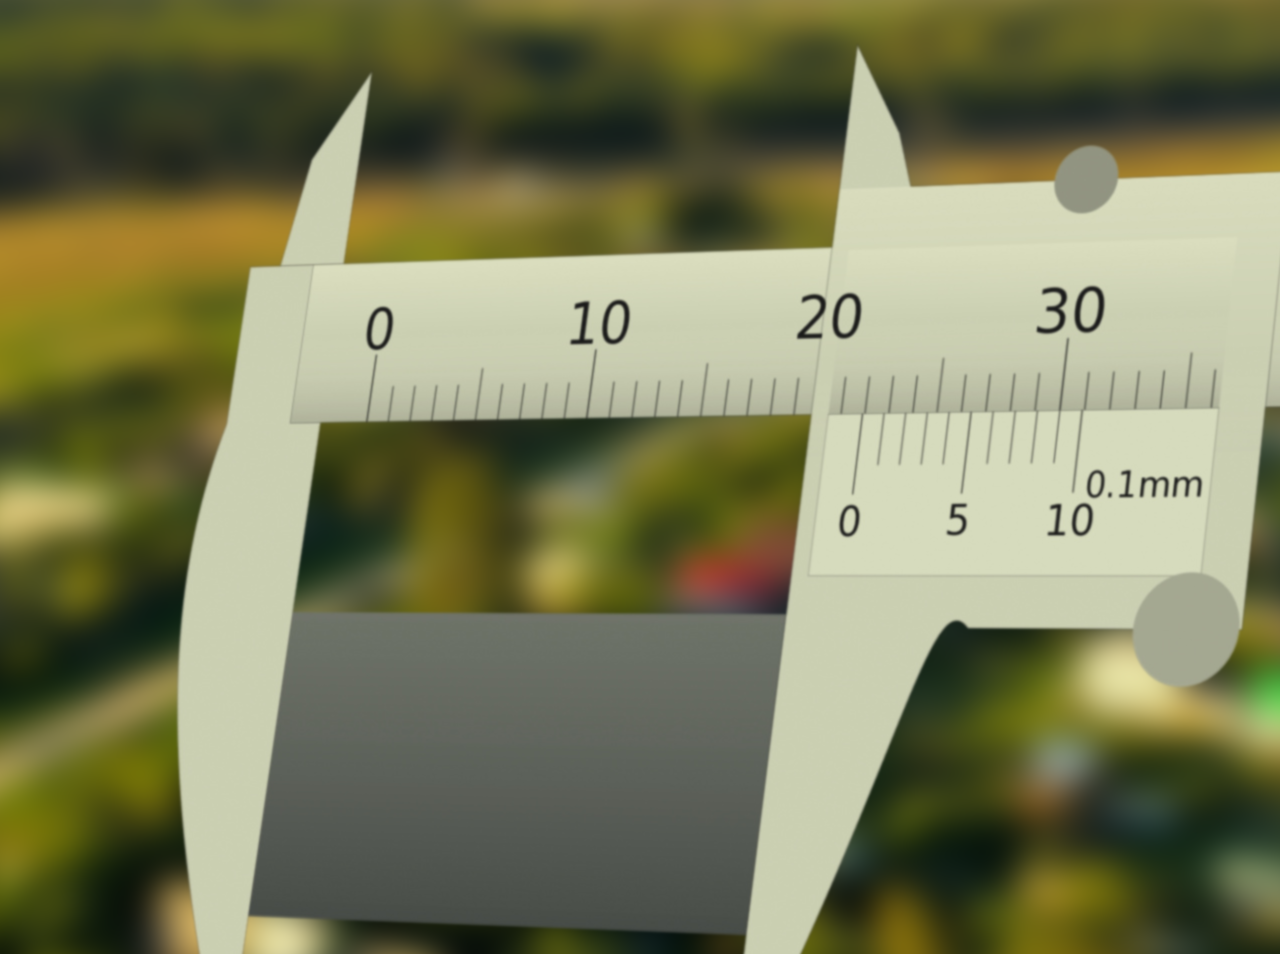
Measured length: 21.9 mm
